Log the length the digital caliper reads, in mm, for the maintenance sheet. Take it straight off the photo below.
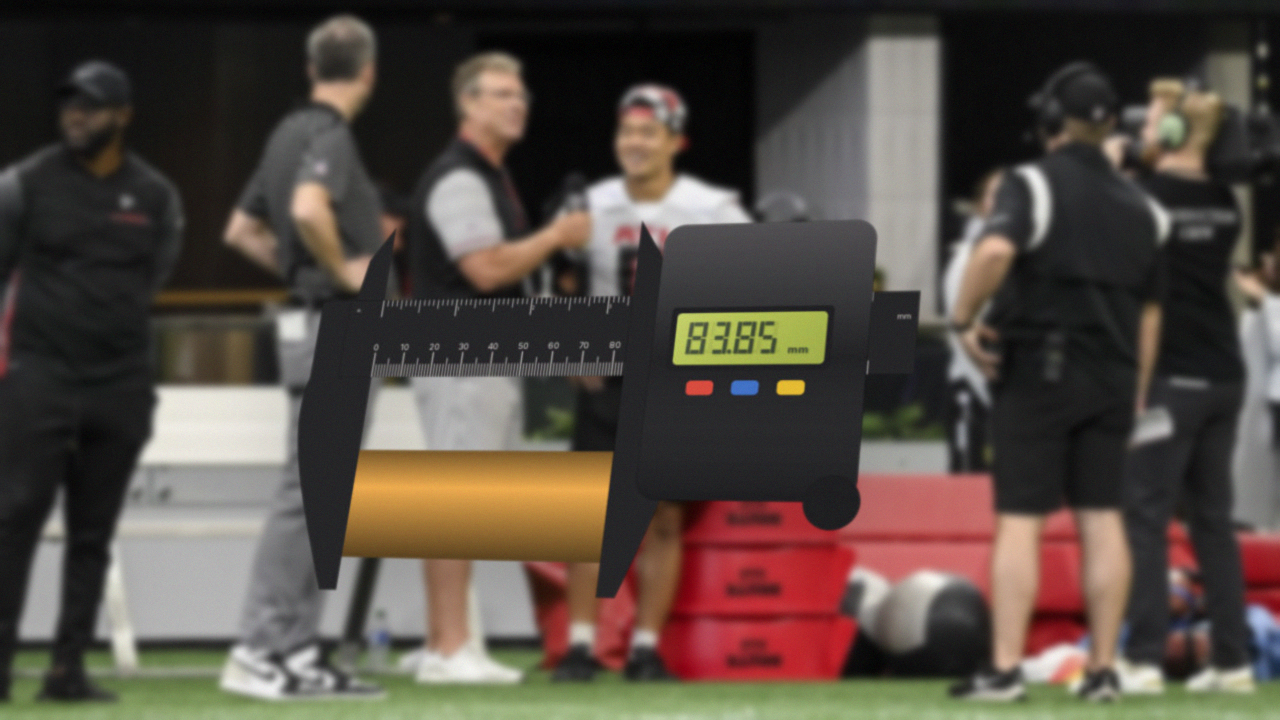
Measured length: 83.85 mm
